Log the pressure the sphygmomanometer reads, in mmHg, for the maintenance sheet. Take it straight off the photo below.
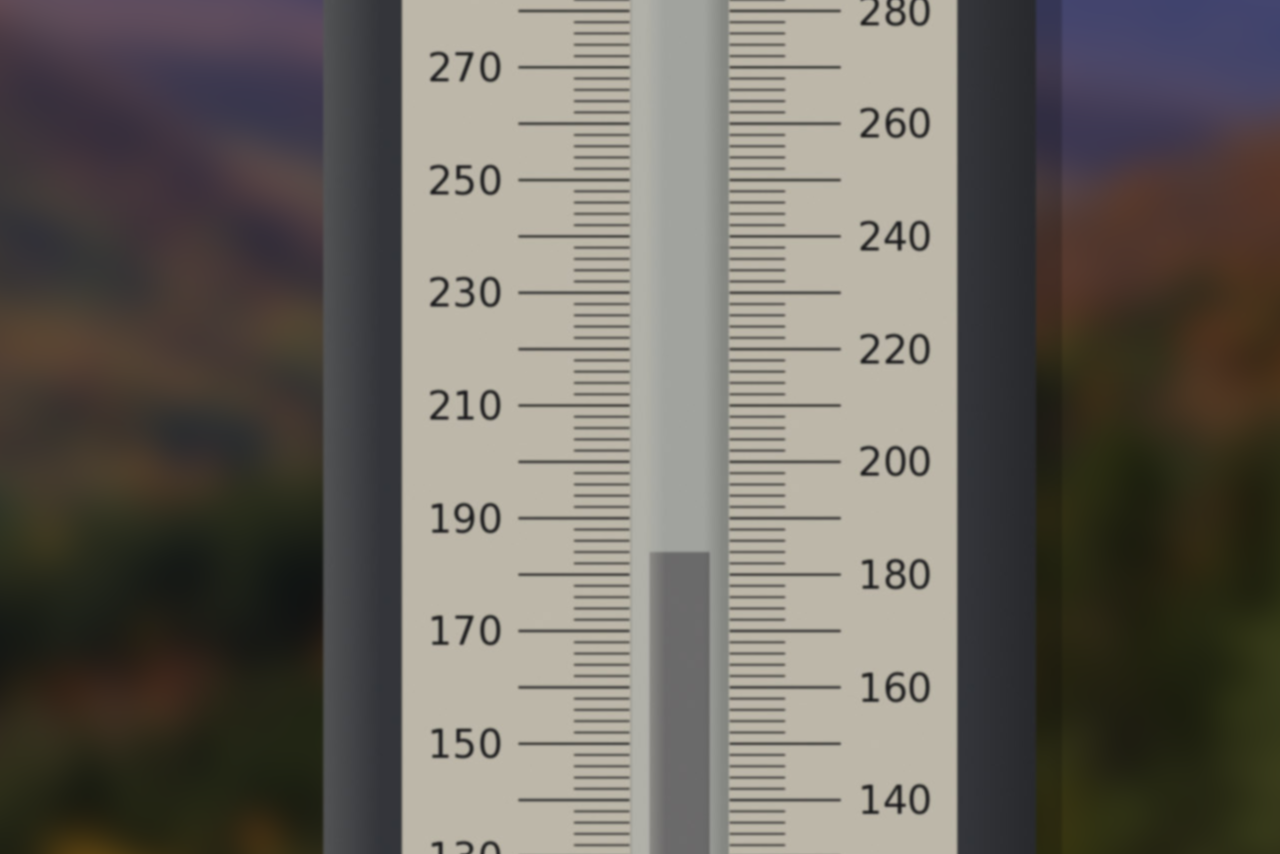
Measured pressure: 184 mmHg
